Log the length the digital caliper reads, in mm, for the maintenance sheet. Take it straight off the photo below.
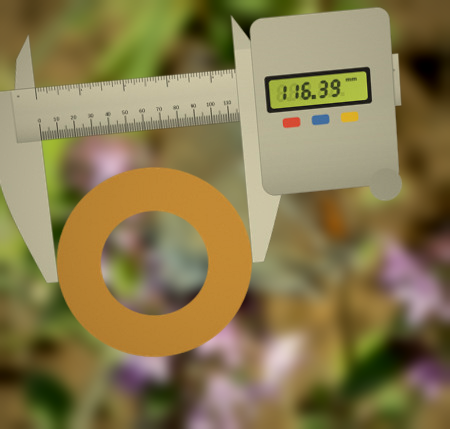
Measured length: 116.39 mm
